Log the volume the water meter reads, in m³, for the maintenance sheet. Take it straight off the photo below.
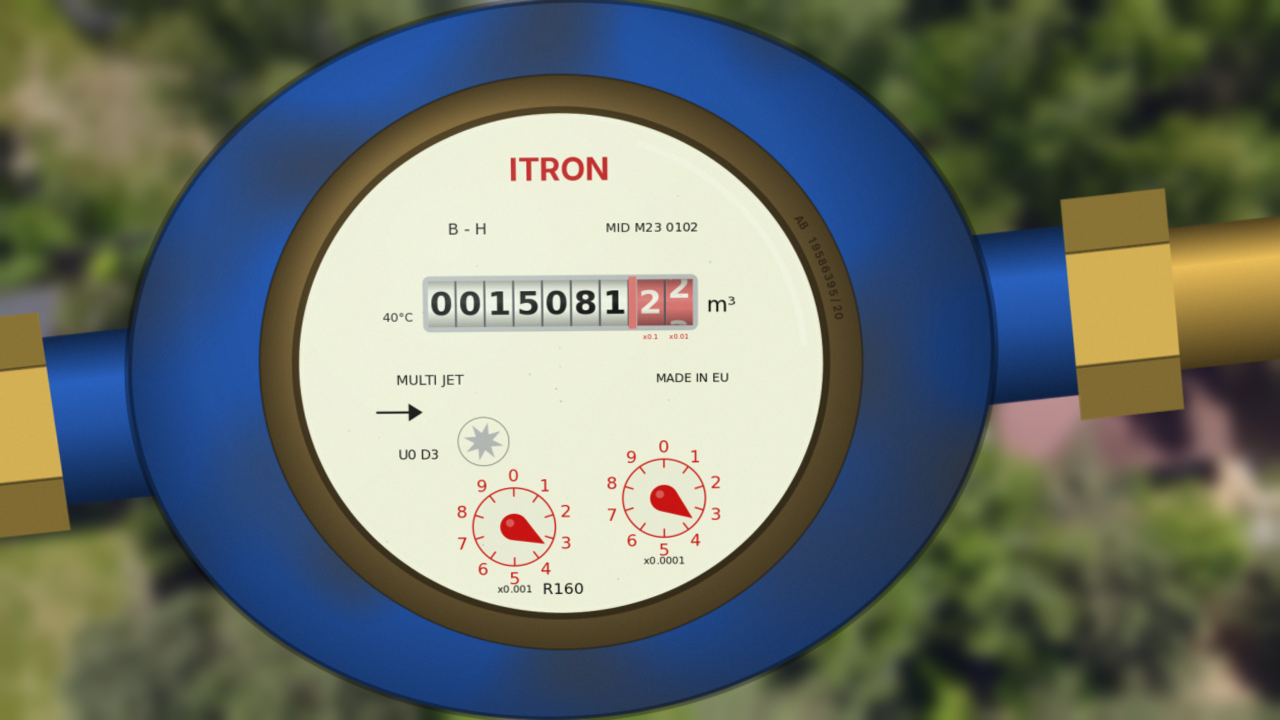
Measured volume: 15081.2233 m³
